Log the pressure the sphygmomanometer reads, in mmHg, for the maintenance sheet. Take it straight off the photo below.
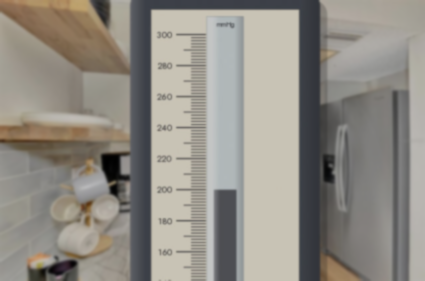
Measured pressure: 200 mmHg
